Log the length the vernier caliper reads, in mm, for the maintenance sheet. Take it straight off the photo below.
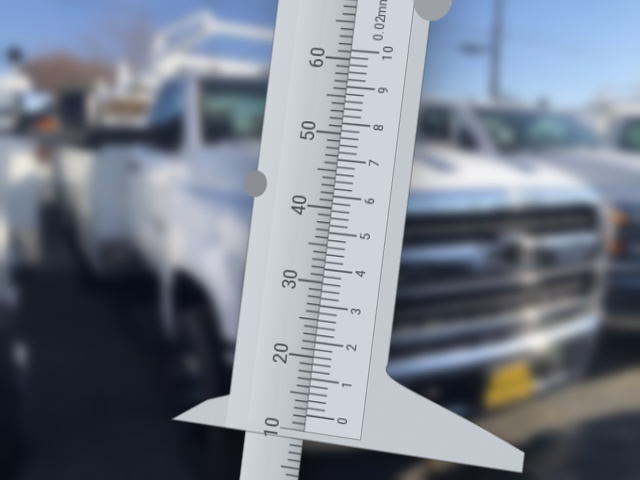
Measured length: 12.2 mm
